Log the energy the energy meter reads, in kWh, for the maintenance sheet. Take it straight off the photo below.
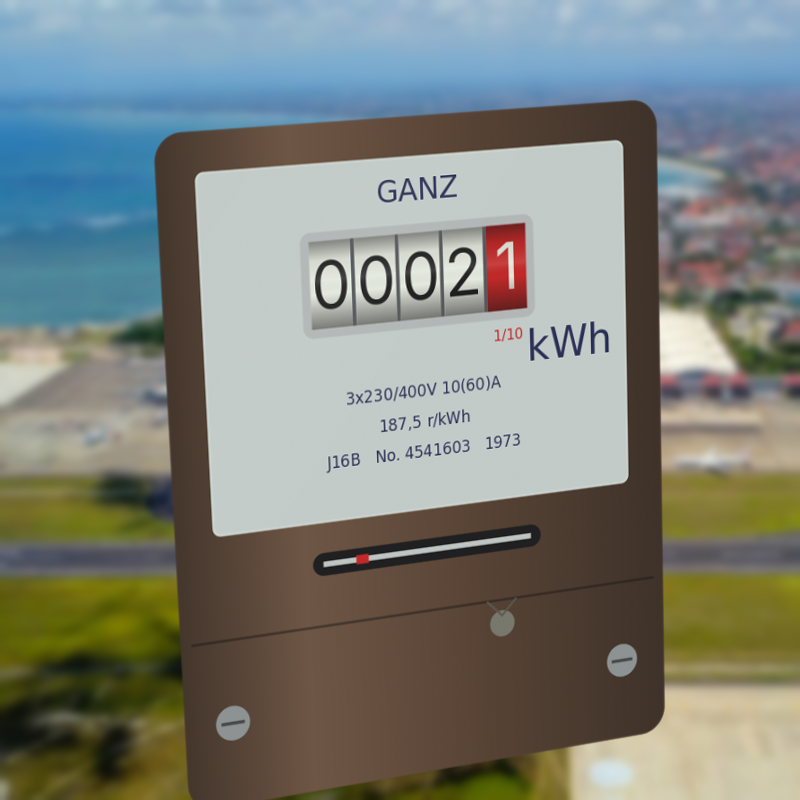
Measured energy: 2.1 kWh
